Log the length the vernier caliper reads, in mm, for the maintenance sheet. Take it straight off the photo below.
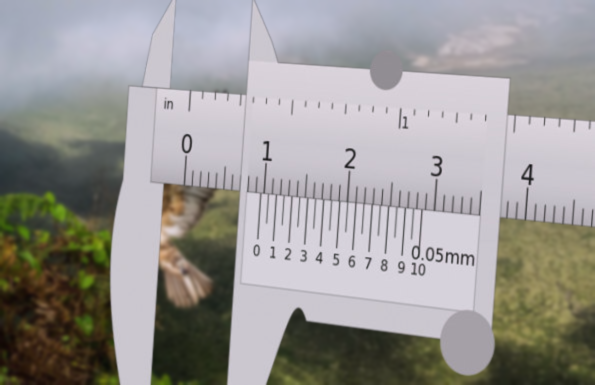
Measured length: 9.6 mm
